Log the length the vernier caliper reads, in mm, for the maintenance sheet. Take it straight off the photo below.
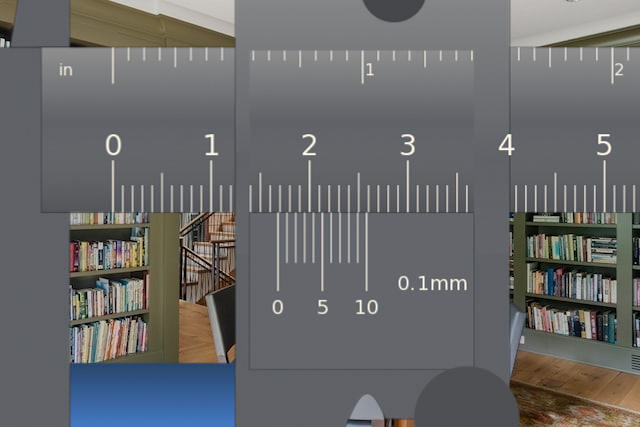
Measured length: 16.8 mm
